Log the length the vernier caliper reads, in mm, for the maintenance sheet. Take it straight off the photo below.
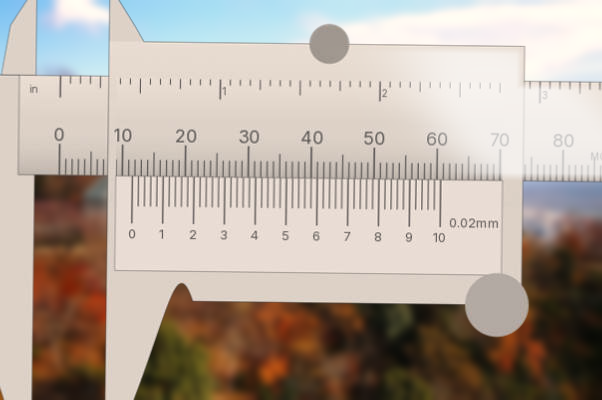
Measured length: 11.6 mm
